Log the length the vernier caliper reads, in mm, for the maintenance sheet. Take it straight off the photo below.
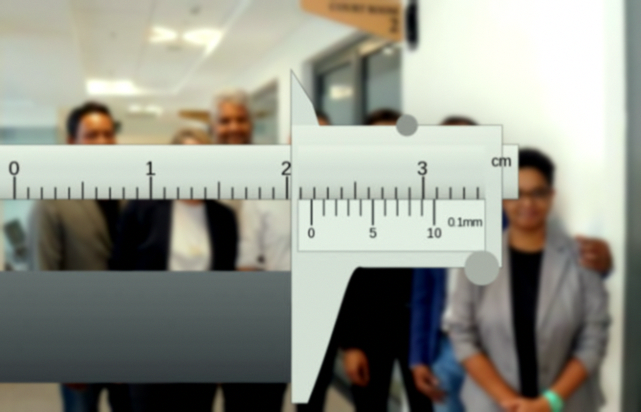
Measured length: 21.8 mm
